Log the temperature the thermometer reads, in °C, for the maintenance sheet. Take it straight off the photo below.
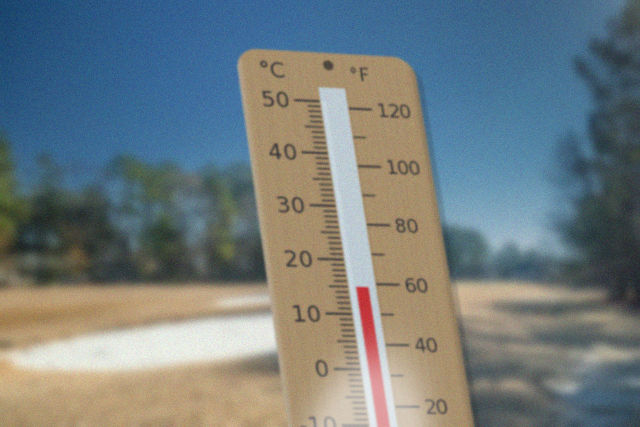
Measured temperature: 15 °C
